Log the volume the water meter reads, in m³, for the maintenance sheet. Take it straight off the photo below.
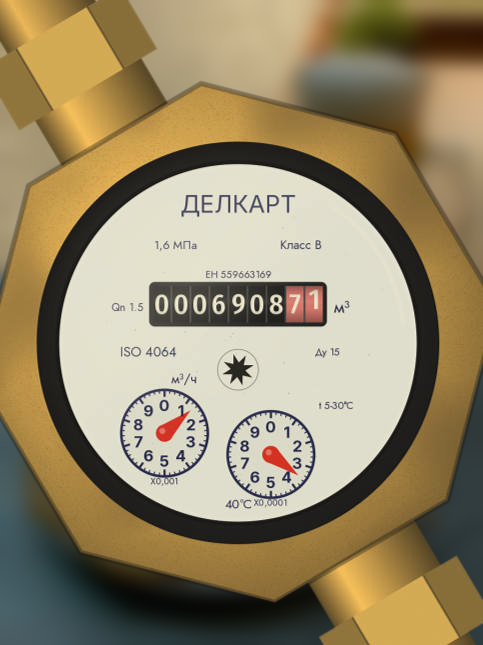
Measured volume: 6908.7113 m³
